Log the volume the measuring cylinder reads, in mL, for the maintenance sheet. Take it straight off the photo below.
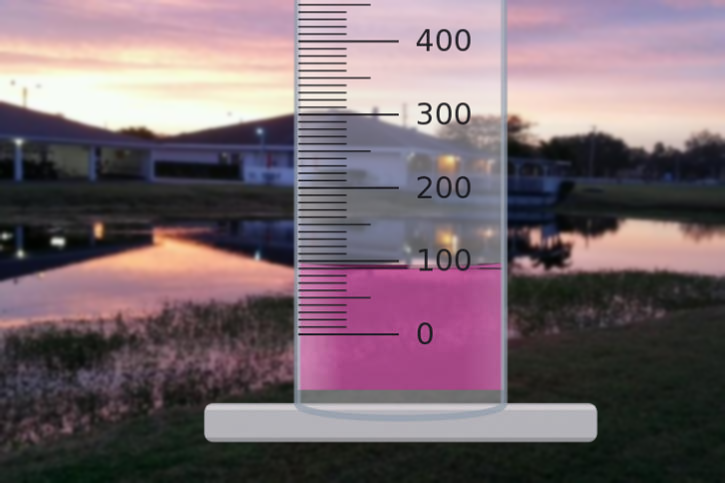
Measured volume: 90 mL
